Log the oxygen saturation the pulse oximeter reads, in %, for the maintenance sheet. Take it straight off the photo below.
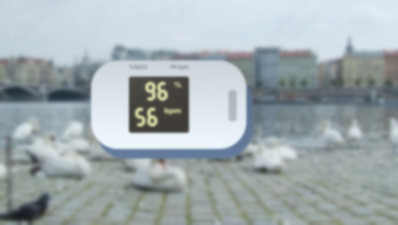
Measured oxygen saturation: 96 %
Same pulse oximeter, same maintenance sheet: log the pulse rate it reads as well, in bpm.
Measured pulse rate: 56 bpm
